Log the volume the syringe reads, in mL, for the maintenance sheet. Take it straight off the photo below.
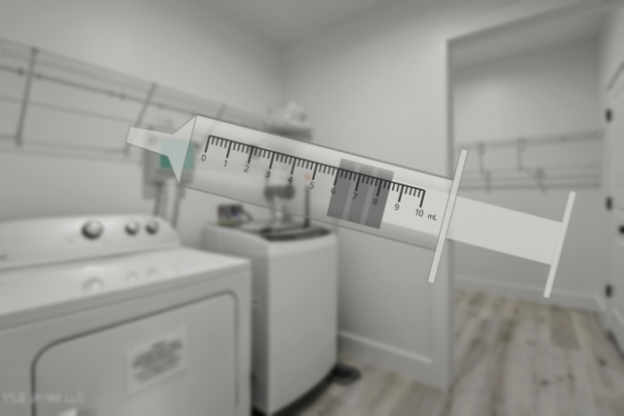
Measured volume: 6 mL
